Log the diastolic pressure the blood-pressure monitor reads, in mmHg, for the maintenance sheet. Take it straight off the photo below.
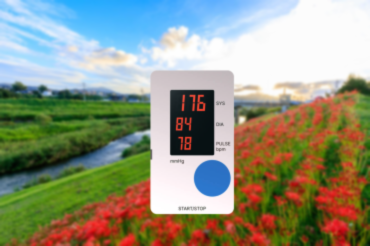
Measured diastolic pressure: 84 mmHg
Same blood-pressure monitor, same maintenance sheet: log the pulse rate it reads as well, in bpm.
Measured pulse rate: 78 bpm
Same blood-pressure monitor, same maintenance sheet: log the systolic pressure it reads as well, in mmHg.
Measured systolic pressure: 176 mmHg
